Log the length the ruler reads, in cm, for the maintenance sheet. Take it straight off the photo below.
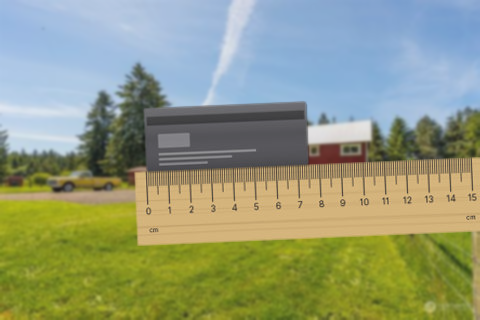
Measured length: 7.5 cm
